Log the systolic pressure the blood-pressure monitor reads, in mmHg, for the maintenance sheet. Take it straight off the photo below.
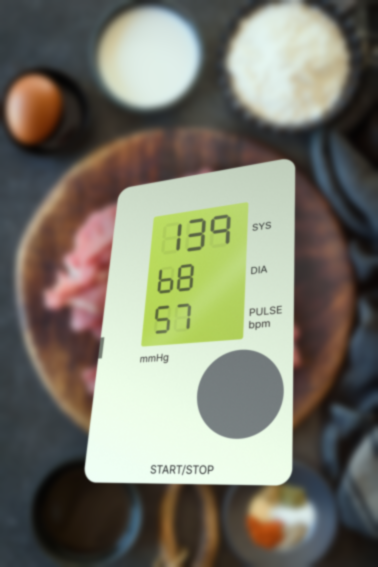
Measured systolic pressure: 139 mmHg
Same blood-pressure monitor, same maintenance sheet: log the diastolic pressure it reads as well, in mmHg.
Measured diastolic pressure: 68 mmHg
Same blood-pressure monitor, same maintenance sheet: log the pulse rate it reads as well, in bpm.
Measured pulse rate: 57 bpm
